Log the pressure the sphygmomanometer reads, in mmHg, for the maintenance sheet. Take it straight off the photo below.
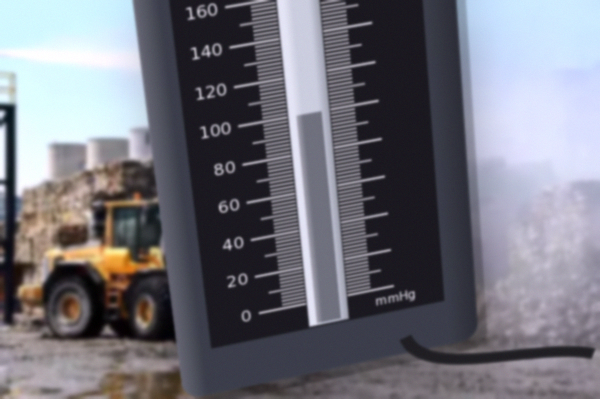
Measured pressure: 100 mmHg
